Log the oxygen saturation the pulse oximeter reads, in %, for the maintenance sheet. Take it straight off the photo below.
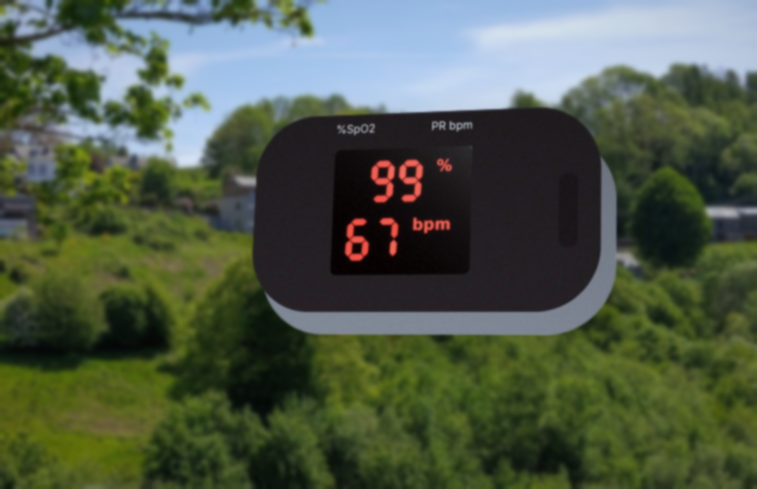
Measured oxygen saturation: 99 %
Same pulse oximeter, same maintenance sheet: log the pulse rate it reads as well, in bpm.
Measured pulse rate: 67 bpm
